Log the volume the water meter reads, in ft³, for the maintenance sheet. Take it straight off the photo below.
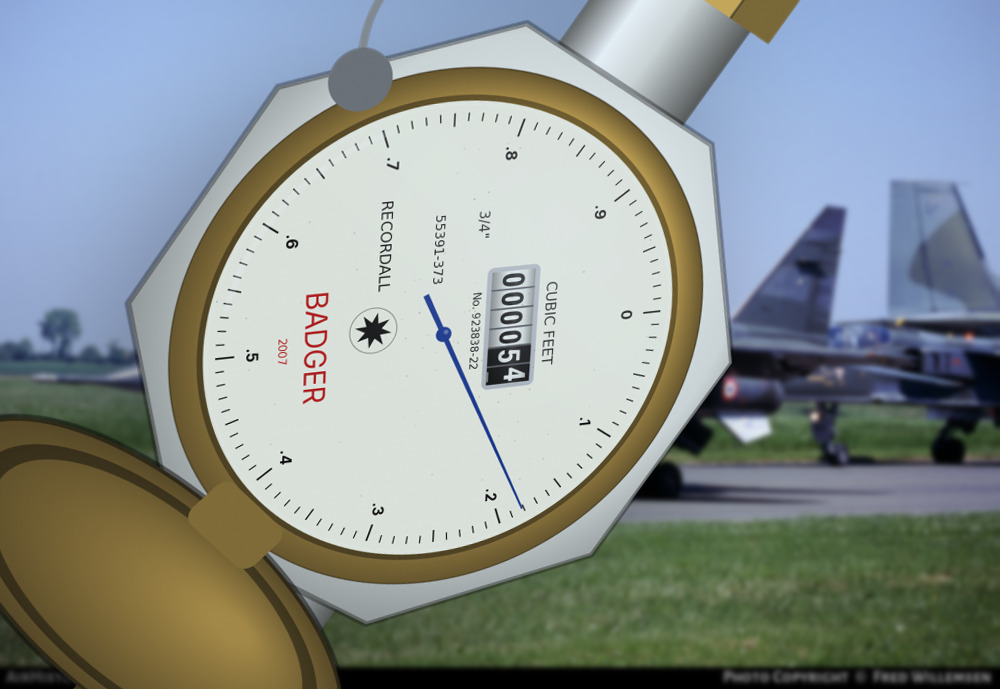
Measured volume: 54.18 ft³
